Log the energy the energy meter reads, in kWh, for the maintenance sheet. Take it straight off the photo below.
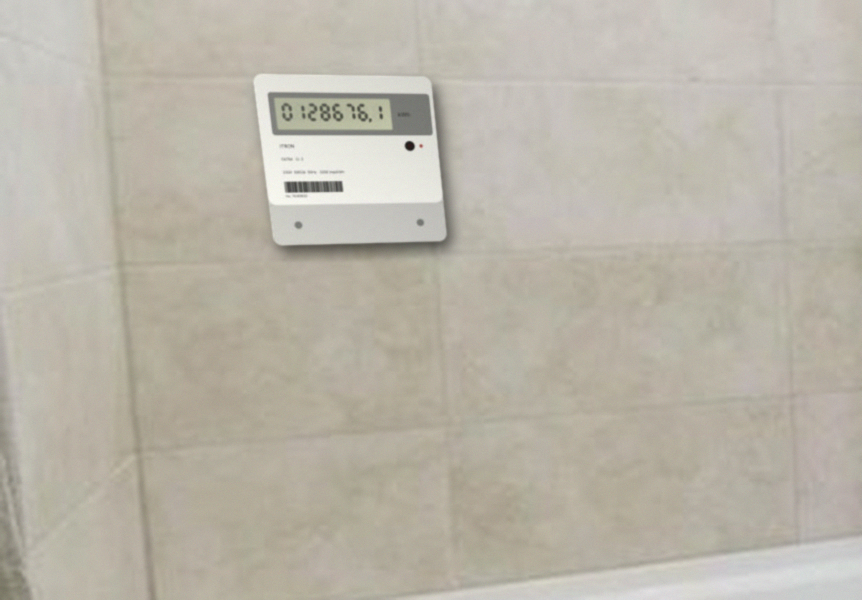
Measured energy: 128676.1 kWh
